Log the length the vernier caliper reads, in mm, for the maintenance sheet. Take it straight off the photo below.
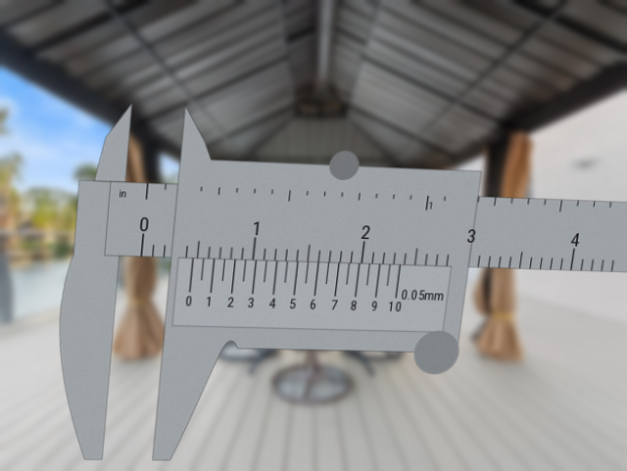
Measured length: 4.6 mm
